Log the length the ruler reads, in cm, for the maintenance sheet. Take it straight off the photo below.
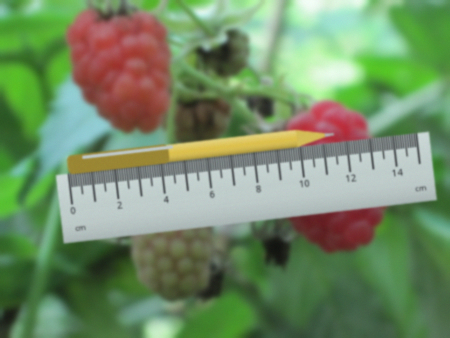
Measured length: 11.5 cm
